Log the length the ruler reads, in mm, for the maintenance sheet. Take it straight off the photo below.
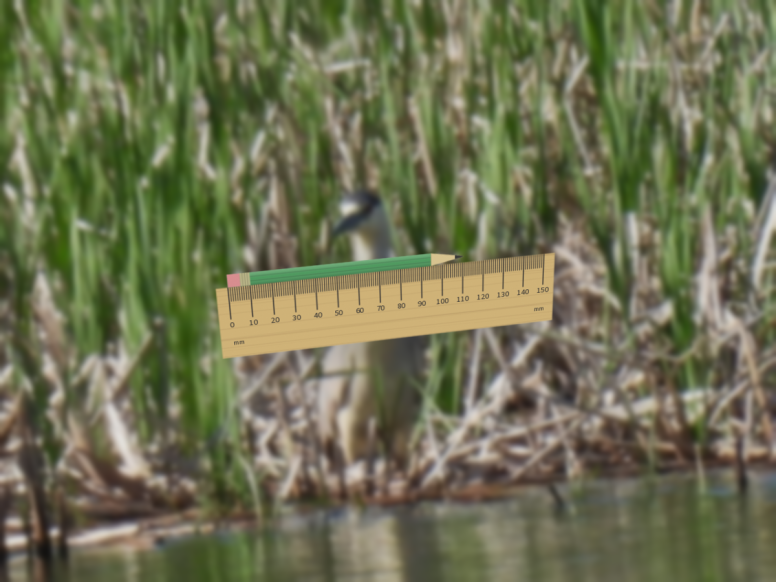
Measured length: 110 mm
